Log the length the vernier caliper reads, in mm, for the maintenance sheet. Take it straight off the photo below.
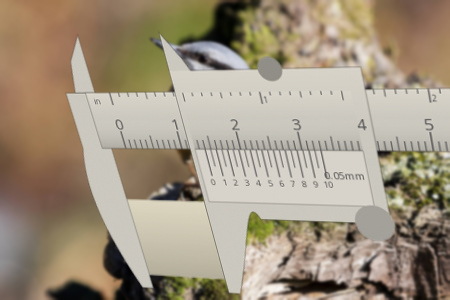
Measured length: 14.0 mm
